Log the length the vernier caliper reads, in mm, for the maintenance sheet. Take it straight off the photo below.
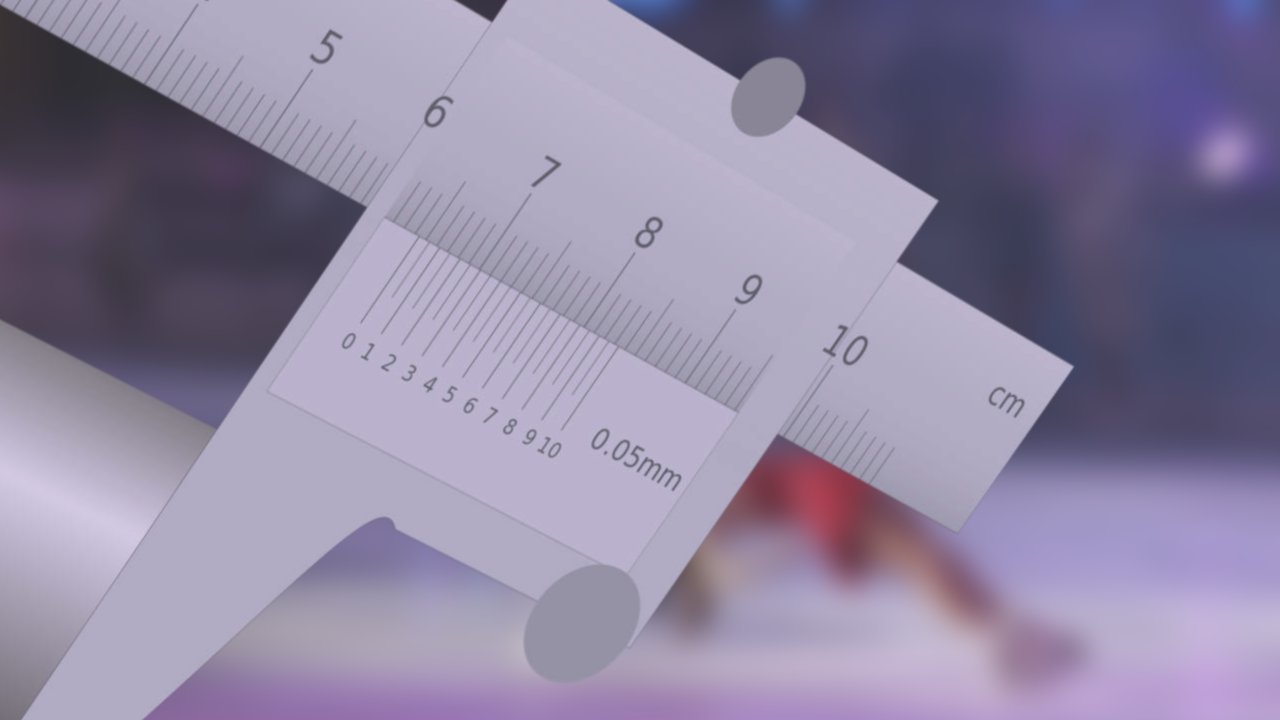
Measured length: 64.4 mm
